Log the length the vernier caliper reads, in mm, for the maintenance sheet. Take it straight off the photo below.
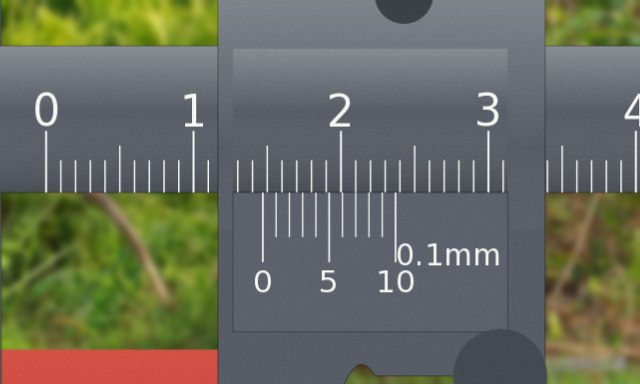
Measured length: 14.7 mm
